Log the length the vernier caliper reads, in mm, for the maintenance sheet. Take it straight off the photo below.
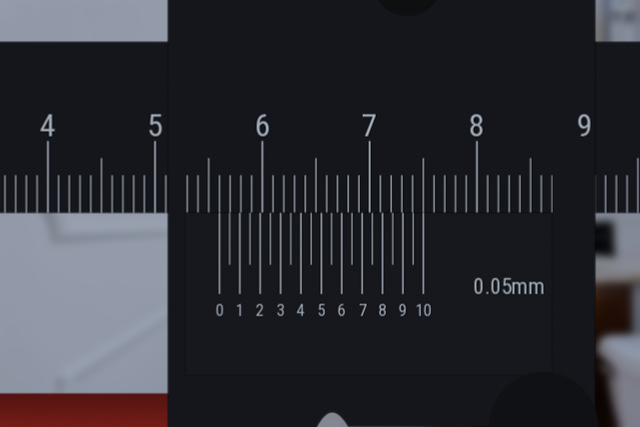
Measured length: 56.0 mm
